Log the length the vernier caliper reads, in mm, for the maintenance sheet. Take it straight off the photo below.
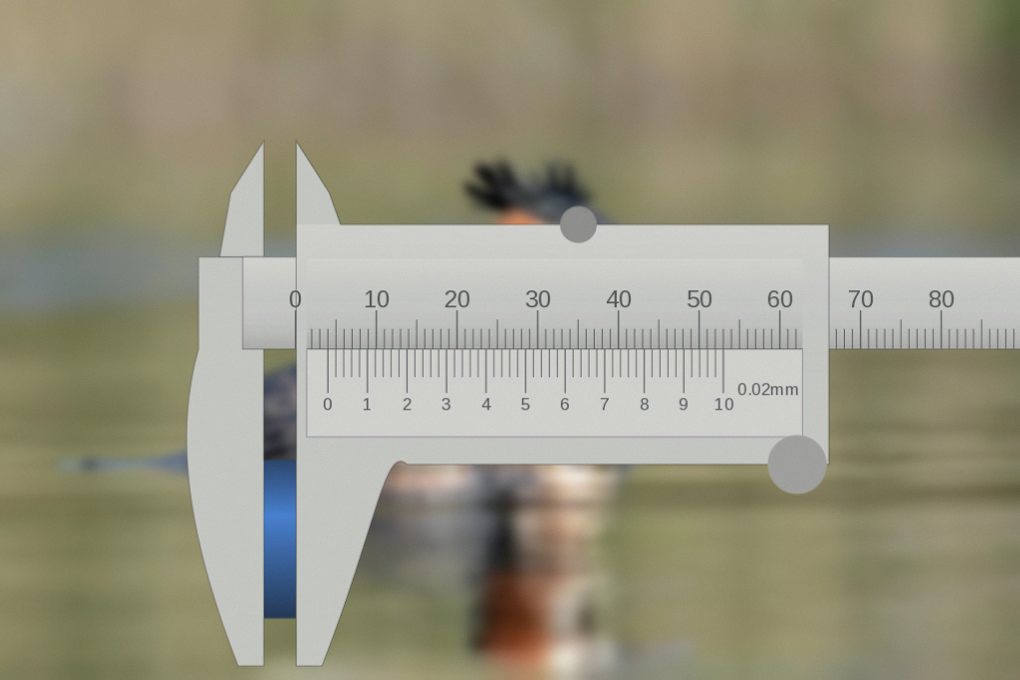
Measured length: 4.0 mm
